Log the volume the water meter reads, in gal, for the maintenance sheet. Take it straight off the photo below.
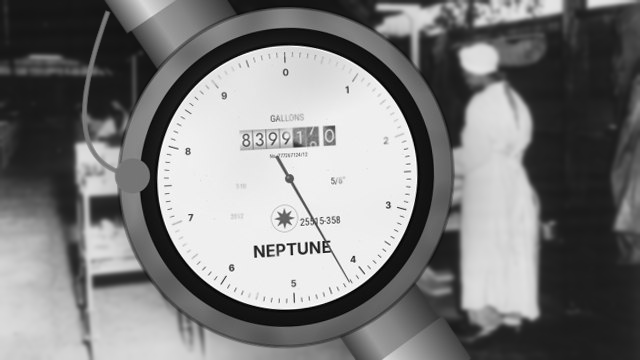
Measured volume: 8399174.2 gal
